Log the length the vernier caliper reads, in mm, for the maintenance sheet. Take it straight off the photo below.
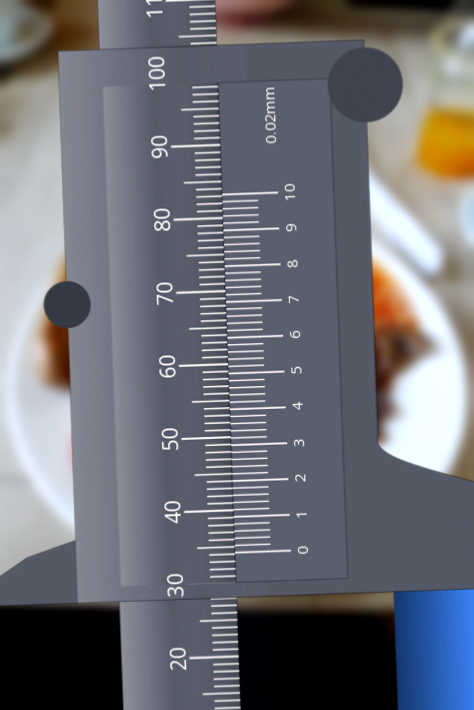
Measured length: 34.2 mm
